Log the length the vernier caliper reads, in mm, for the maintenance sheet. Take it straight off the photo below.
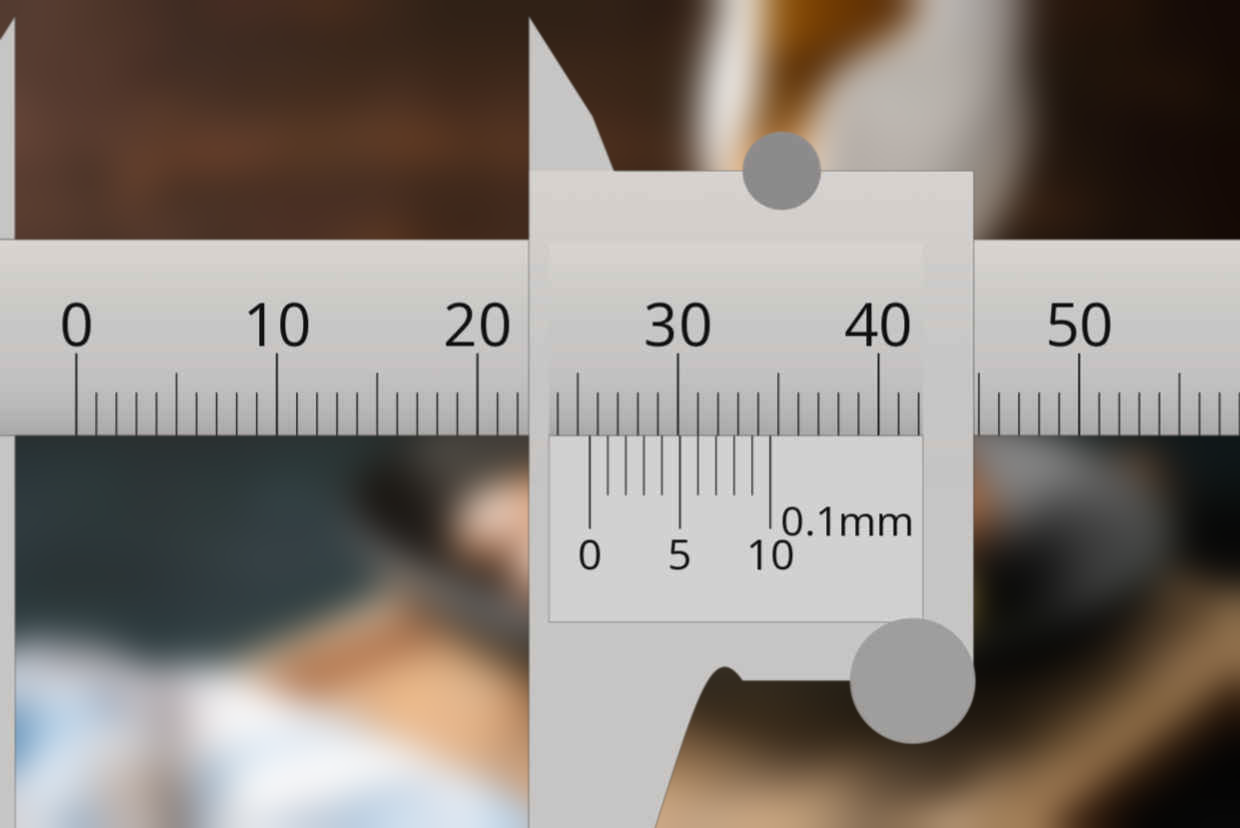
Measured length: 25.6 mm
